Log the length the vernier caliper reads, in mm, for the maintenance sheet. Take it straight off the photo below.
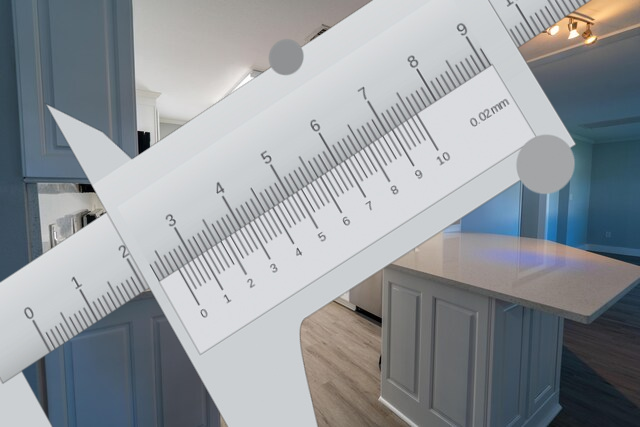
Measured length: 27.0 mm
